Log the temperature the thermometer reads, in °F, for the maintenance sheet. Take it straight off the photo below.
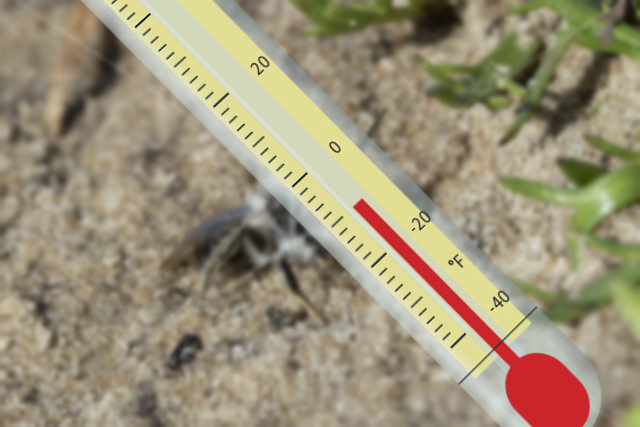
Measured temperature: -10 °F
